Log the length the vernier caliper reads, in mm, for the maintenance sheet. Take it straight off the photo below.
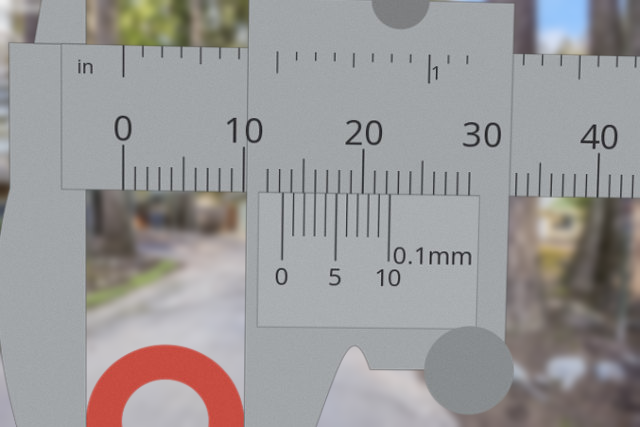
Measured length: 13.3 mm
